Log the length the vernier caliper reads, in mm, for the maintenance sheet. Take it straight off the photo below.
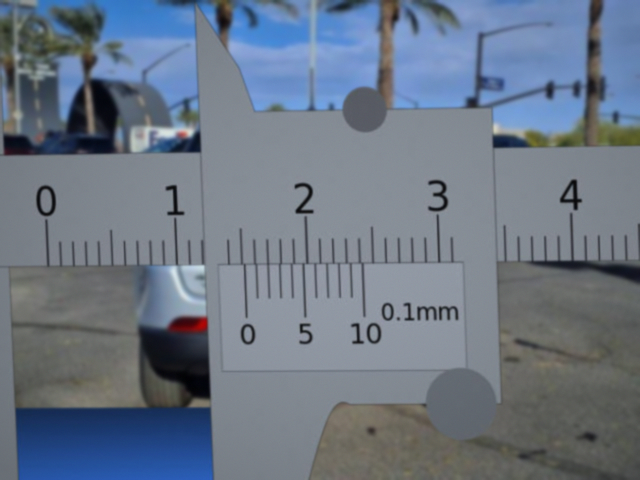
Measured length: 15.2 mm
